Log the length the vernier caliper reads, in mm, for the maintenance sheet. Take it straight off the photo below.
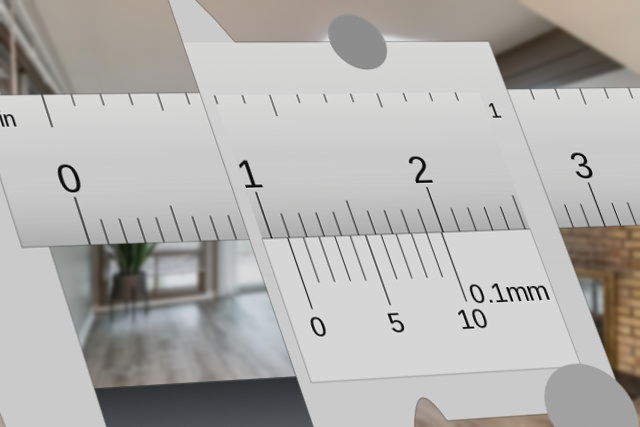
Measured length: 10.9 mm
